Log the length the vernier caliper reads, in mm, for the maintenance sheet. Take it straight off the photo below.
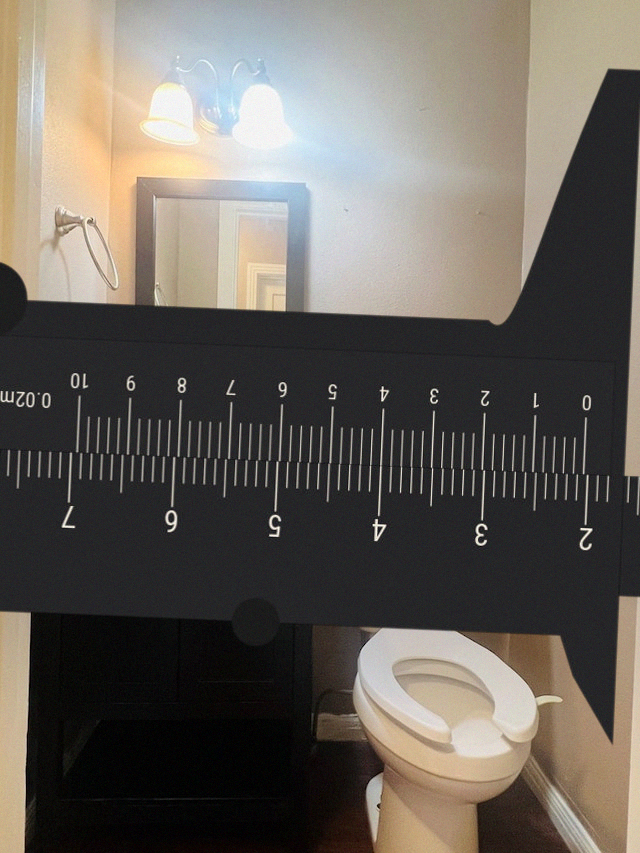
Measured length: 20.4 mm
